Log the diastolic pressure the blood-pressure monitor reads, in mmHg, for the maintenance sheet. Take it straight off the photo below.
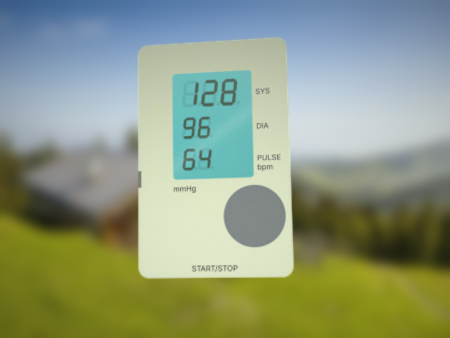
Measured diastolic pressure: 96 mmHg
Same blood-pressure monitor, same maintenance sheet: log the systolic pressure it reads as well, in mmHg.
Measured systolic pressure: 128 mmHg
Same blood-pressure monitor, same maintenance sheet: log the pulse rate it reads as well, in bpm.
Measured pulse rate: 64 bpm
